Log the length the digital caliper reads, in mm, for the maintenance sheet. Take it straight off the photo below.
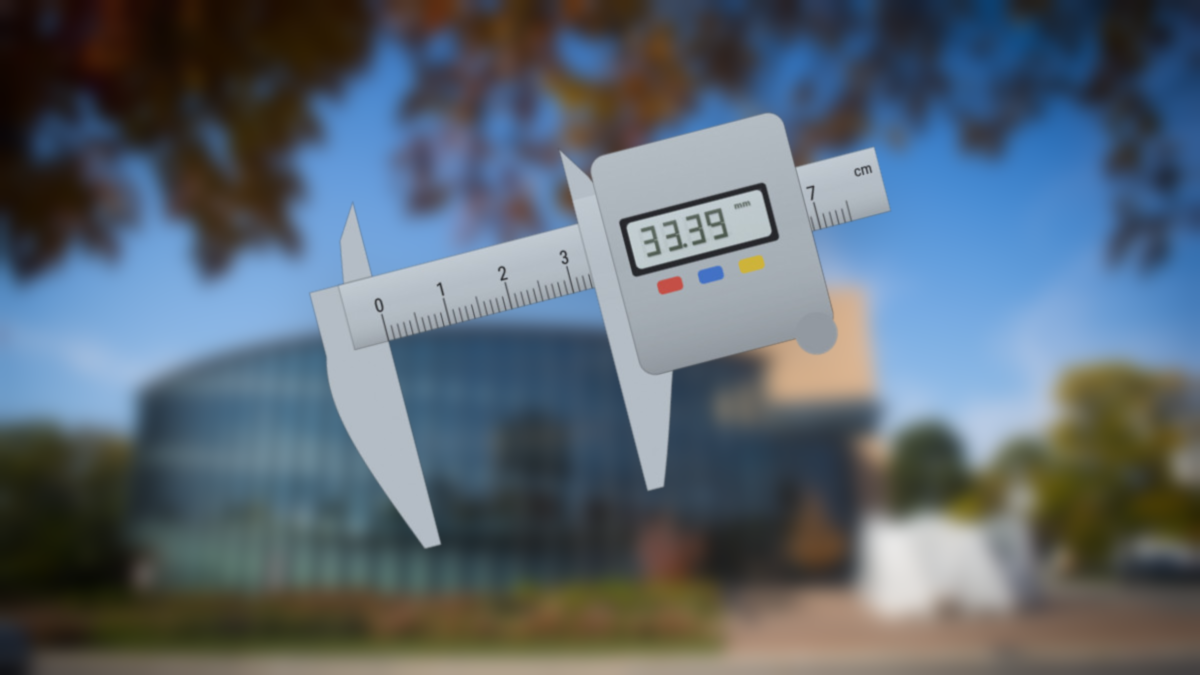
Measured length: 33.39 mm
